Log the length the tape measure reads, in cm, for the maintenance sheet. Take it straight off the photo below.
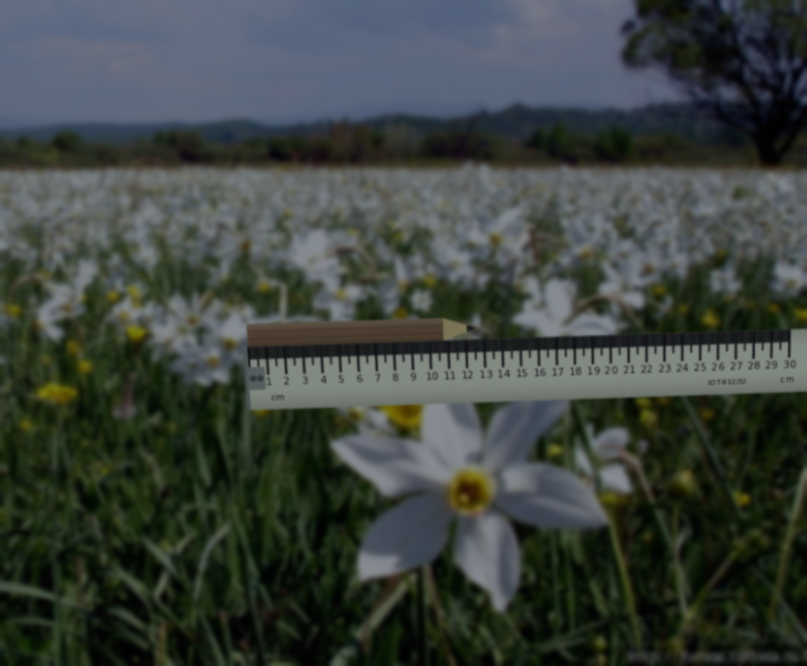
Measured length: 12.5 cm
